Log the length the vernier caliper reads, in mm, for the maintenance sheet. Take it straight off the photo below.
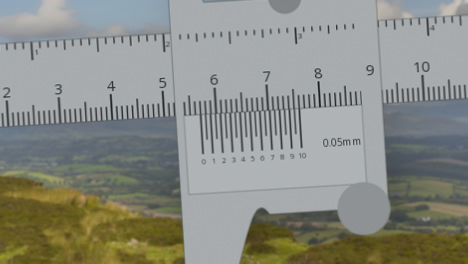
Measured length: 57.0 mm
